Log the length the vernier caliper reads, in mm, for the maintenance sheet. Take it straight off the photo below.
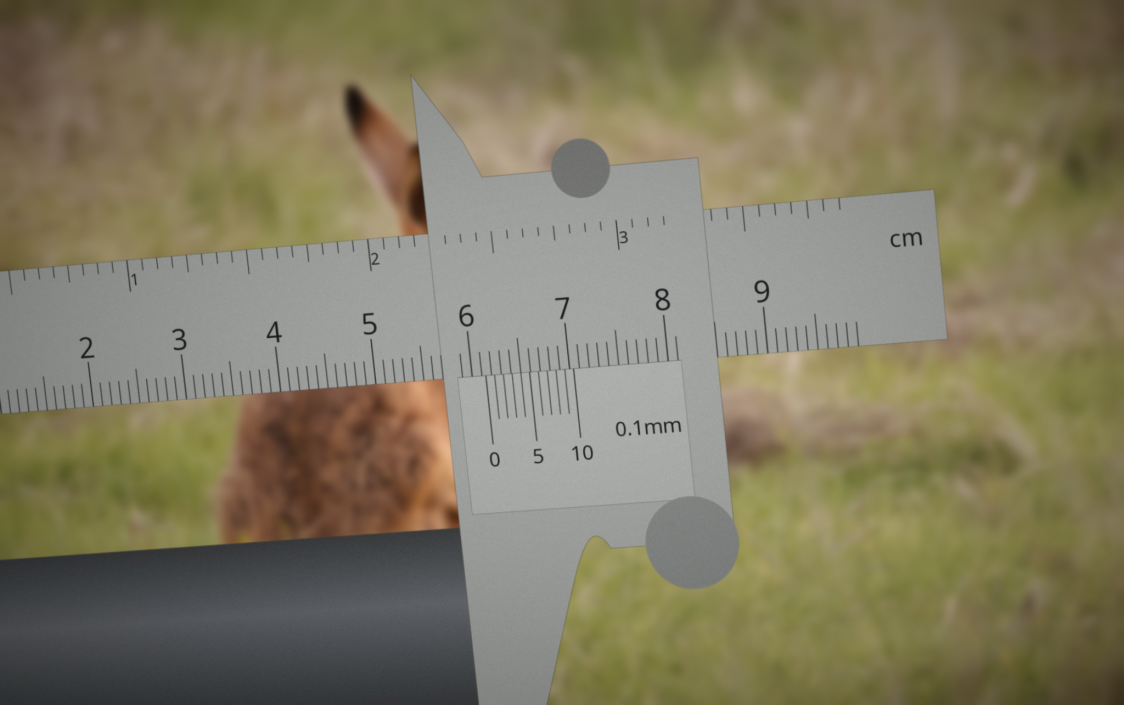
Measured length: 61.4 mm
